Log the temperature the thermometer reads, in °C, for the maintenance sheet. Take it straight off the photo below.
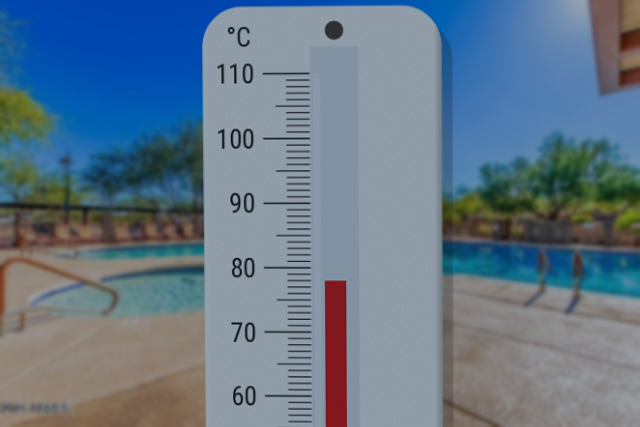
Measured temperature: 78 °C
